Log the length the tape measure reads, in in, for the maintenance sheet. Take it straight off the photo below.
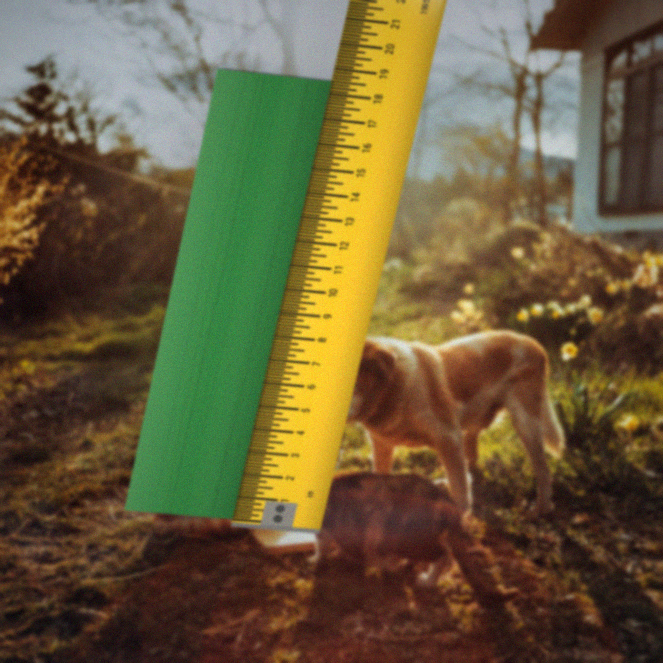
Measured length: 18.5 in
